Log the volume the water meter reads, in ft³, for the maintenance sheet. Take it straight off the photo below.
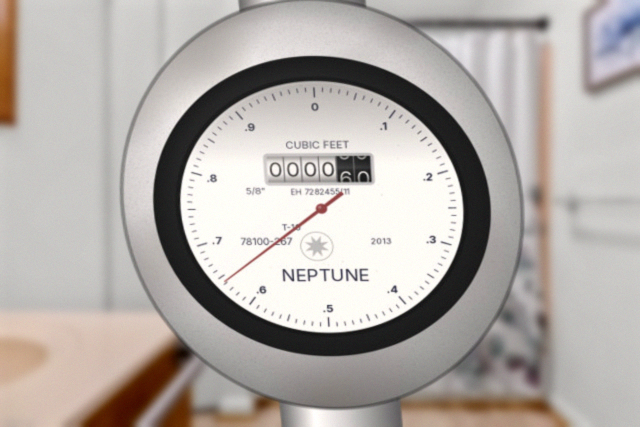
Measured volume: 59.64 ft³
